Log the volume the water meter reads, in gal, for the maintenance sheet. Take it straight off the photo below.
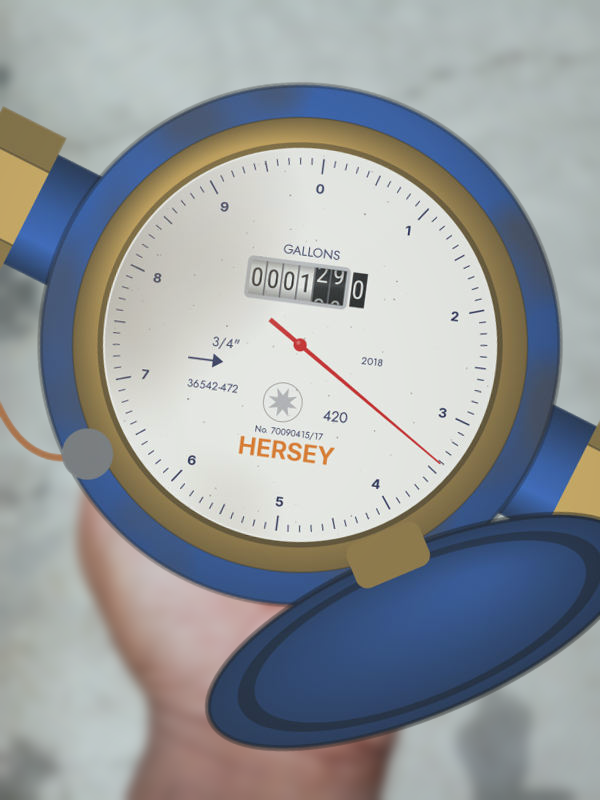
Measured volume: 1293.4 gal
